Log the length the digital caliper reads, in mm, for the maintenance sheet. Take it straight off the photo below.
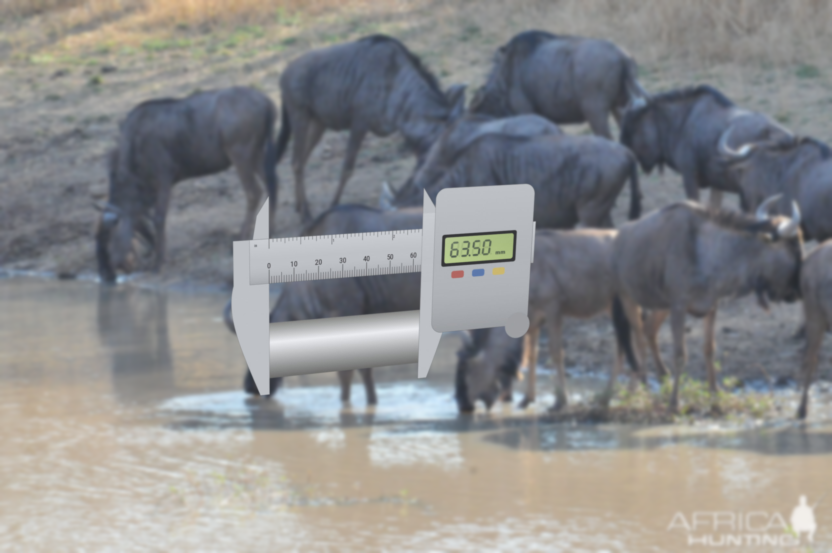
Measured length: 63.50 mm
